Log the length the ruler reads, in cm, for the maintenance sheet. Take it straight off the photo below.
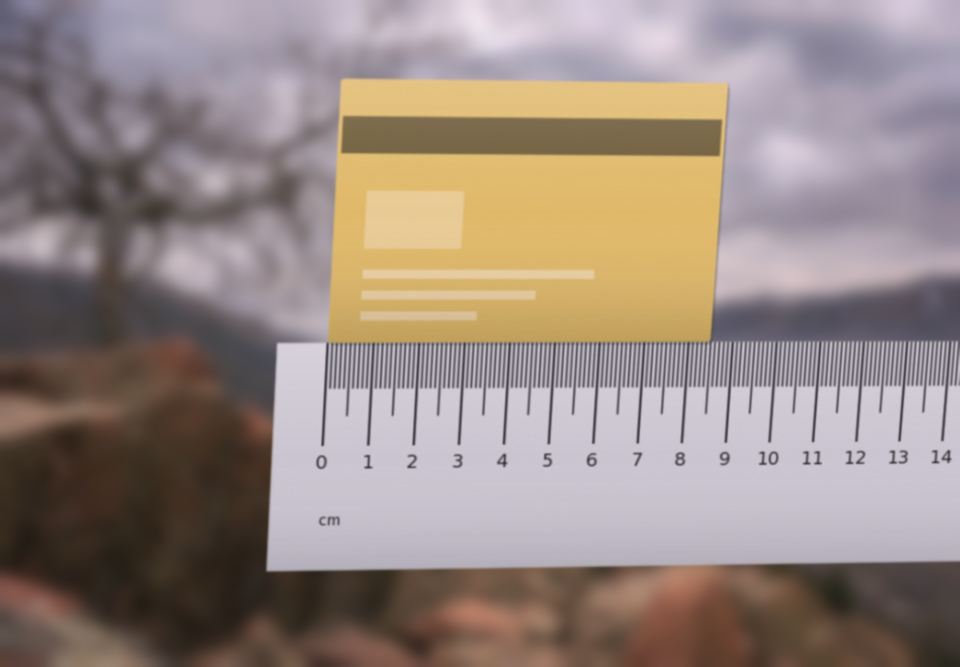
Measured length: 8.5 cm
